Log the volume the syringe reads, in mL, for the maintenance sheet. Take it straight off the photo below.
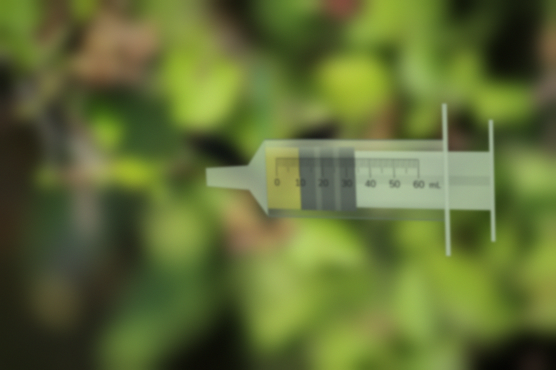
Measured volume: 10 mL
